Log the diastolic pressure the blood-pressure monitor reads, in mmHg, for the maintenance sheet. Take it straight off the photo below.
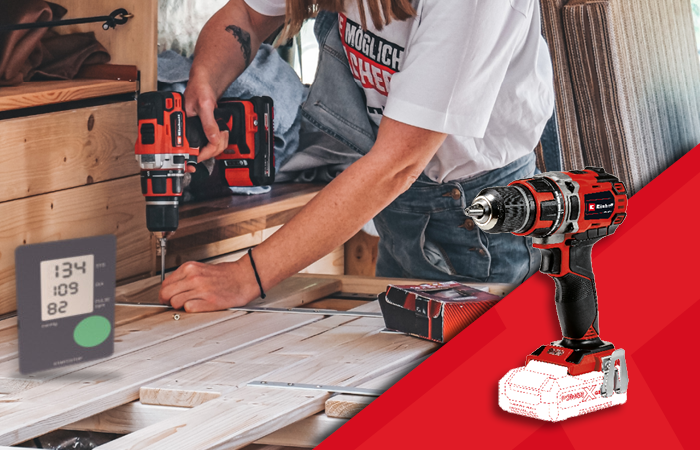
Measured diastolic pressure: 109 mmHg
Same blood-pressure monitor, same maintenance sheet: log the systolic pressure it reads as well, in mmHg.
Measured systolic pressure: 134 mmHg
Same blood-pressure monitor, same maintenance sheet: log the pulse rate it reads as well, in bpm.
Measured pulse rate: 82 bpm
